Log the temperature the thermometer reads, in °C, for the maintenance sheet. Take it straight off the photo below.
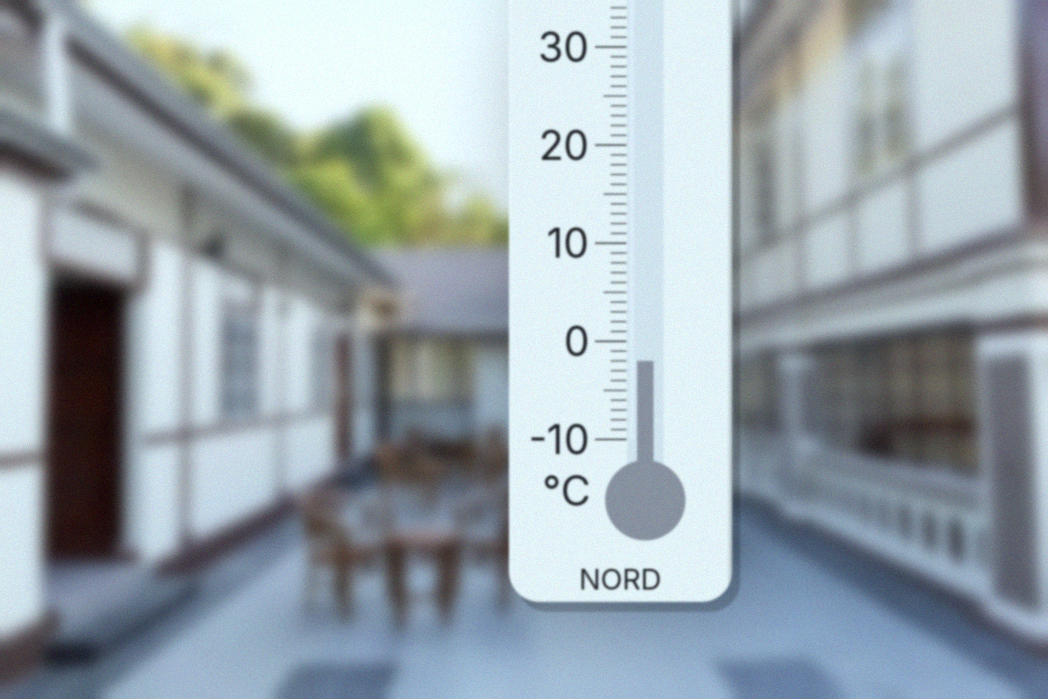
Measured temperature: -2 °C
